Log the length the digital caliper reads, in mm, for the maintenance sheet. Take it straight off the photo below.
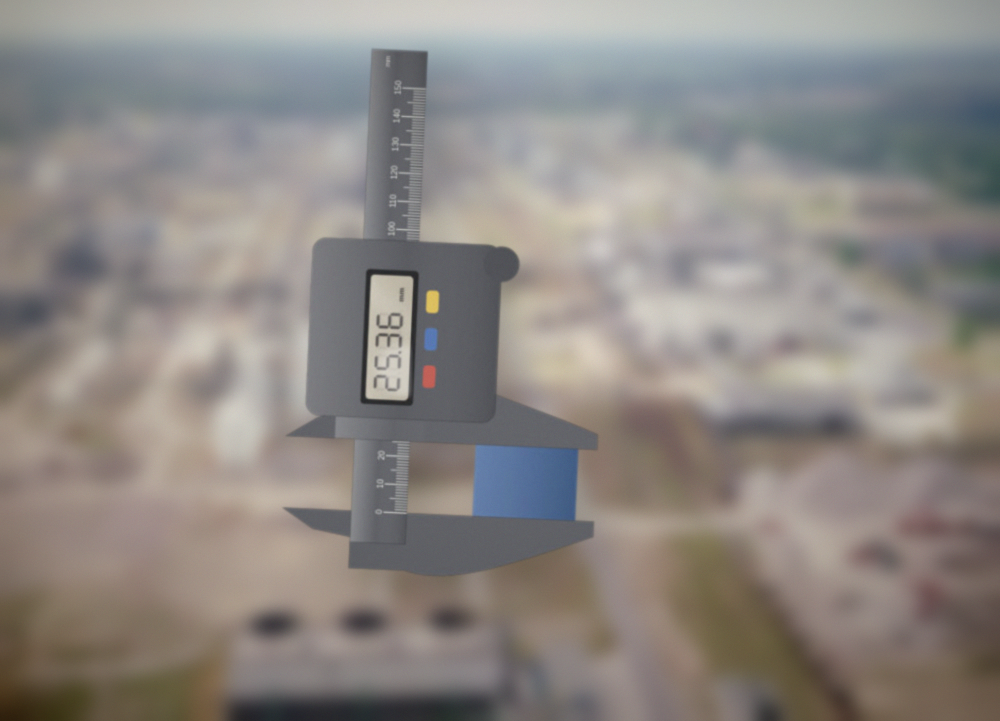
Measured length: 25.36 mm
